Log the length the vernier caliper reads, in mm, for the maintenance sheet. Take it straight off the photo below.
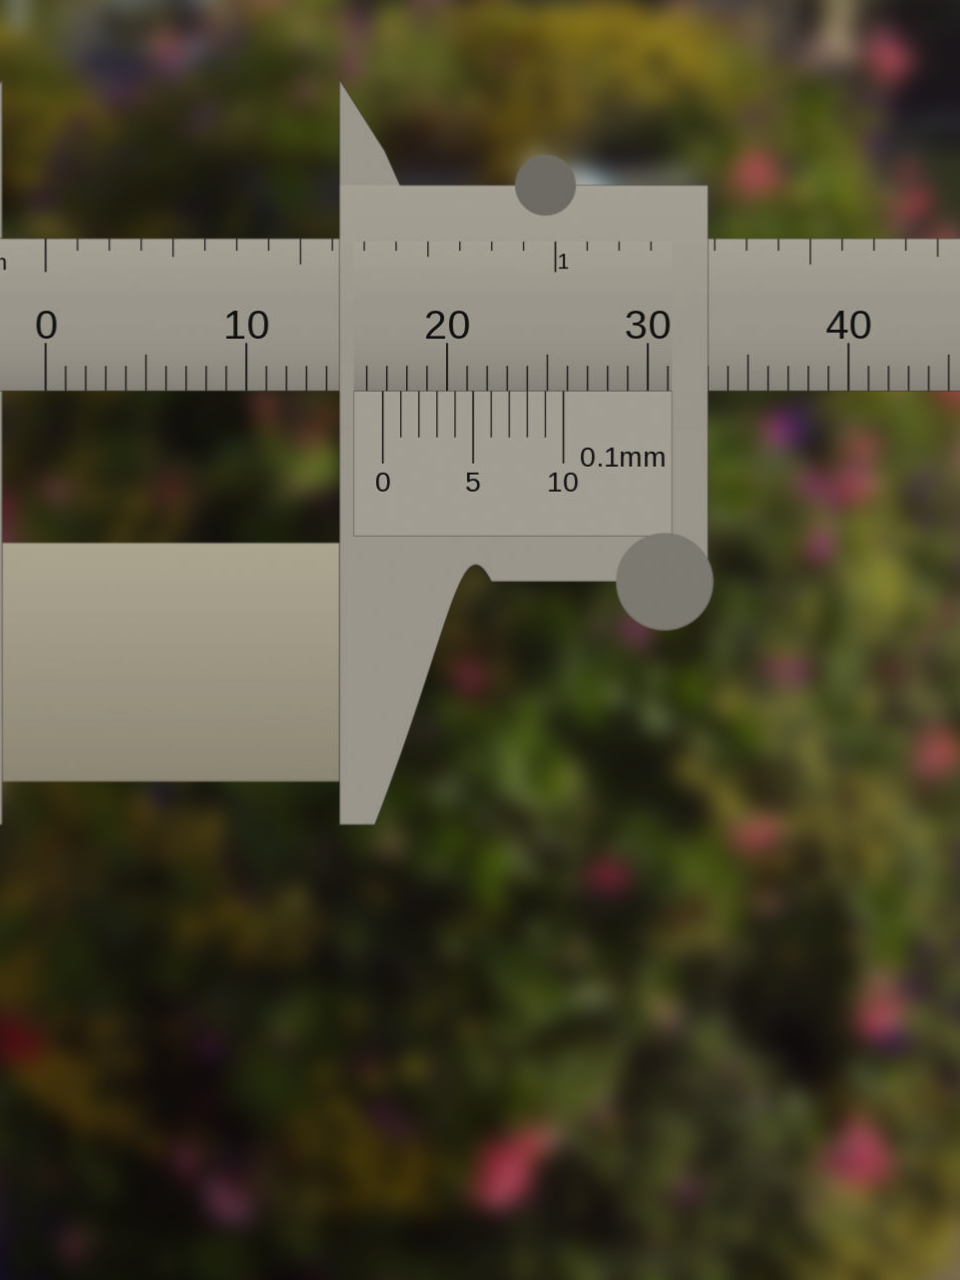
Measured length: 16.8 mm
